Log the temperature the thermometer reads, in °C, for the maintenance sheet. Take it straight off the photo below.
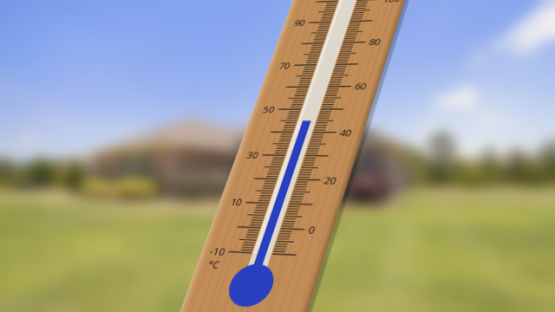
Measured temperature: 45 °C
